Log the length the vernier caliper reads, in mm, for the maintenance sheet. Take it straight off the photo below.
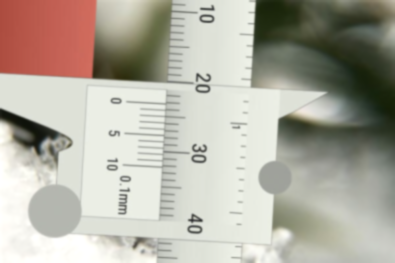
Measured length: 23.2 mm
